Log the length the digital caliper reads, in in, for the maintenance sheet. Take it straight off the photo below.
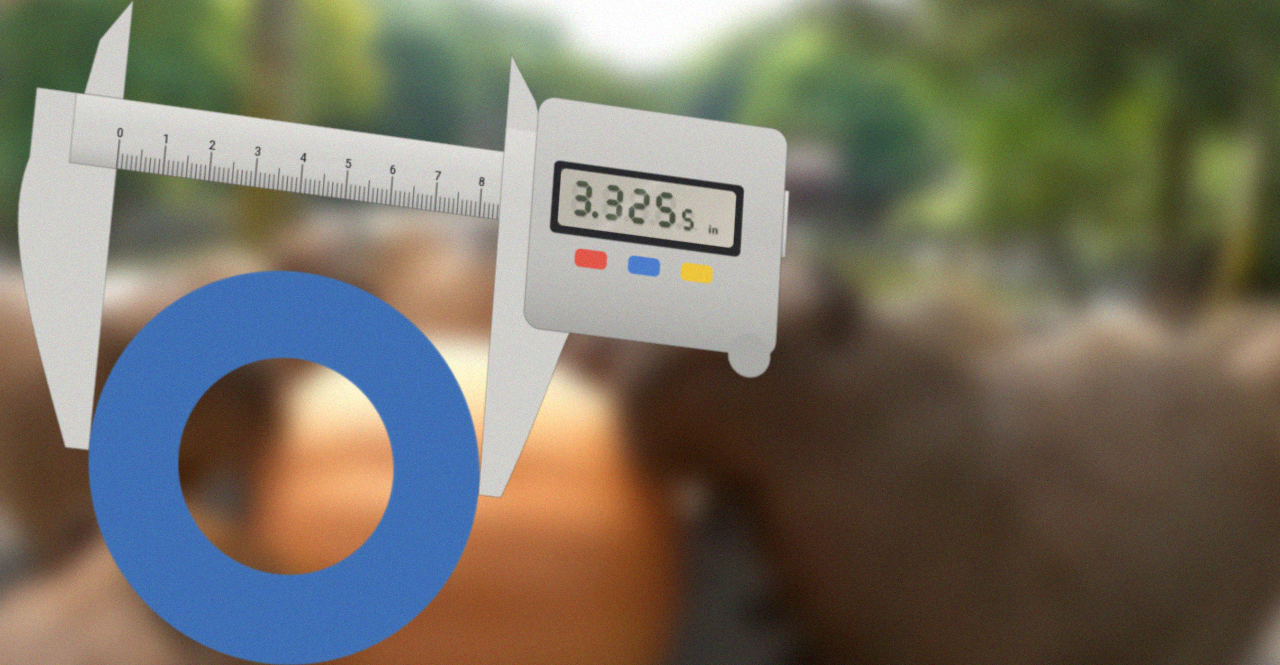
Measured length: 3.3255 in
